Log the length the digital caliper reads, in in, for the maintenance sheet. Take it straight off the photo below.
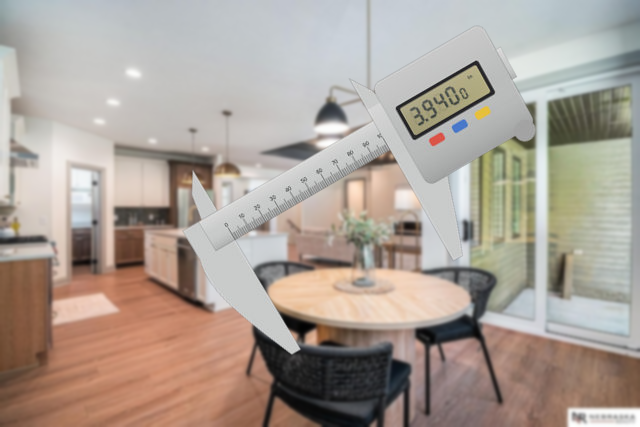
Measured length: 3.9400 in
